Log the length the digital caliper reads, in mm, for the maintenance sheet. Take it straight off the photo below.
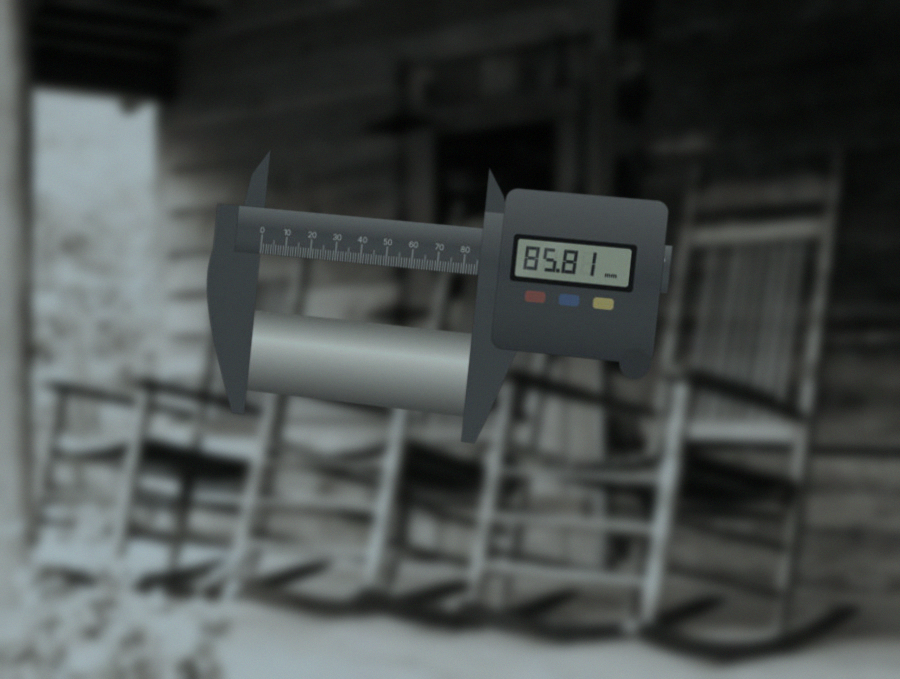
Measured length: 85.81 mm
